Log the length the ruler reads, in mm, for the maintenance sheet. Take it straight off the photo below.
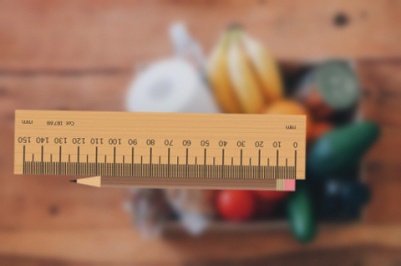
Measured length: 125 mm
